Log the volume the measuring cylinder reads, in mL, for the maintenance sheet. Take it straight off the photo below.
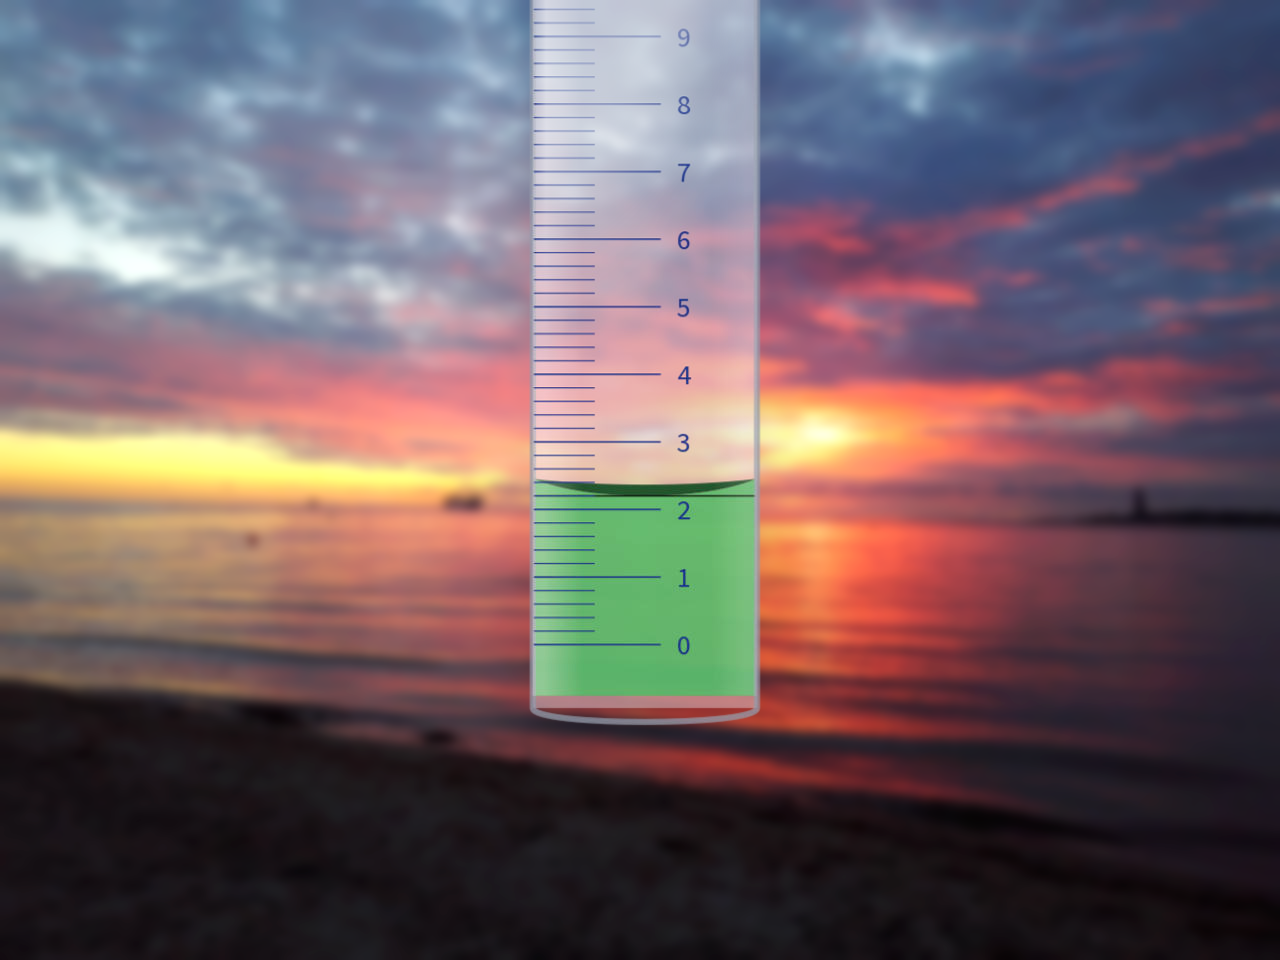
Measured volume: 2.2 mL
